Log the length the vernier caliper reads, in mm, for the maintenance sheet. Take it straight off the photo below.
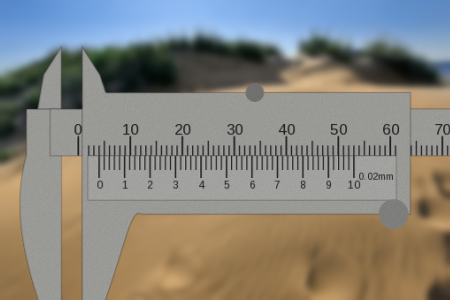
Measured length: 4.0 mm
